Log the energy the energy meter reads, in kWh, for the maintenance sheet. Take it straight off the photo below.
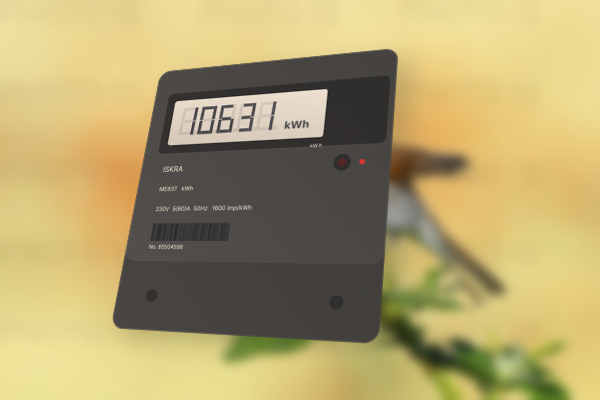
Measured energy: 10631 kWh
